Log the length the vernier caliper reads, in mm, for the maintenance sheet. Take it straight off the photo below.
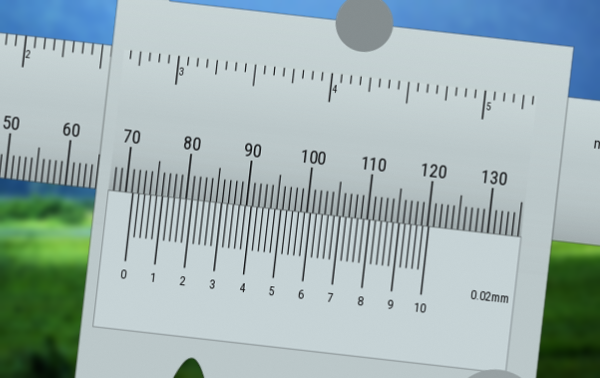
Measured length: 71.2 mm
